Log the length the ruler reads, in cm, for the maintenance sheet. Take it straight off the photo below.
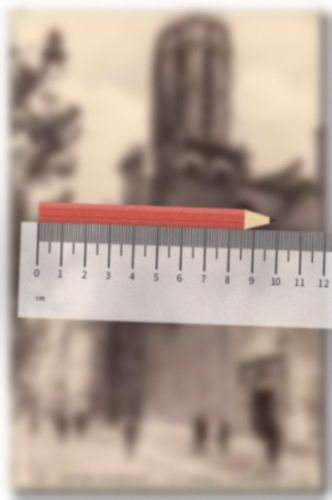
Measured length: 10 cm
